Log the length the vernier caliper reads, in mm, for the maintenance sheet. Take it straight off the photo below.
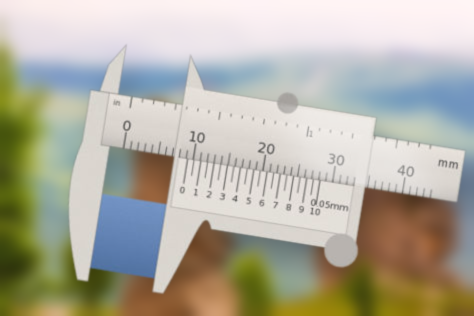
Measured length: 9.2 mm
